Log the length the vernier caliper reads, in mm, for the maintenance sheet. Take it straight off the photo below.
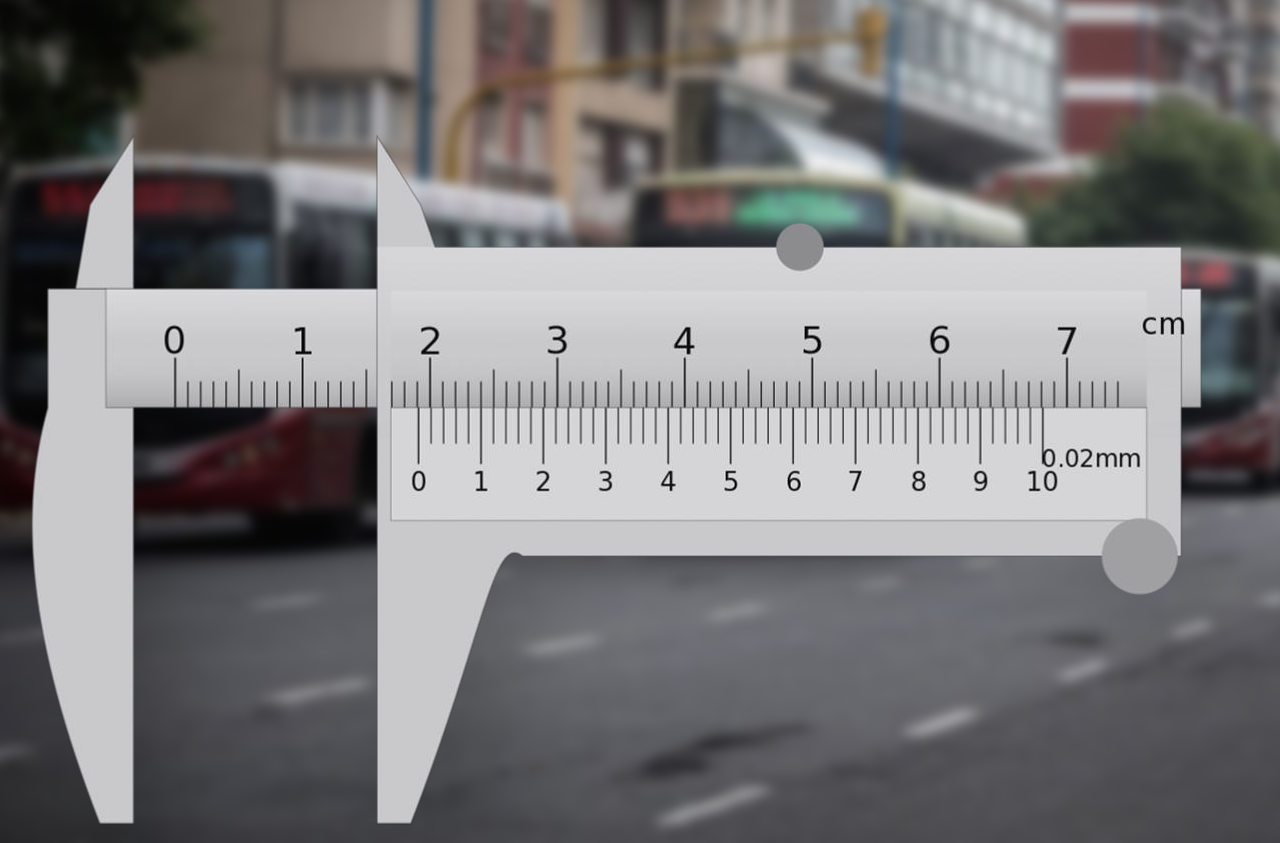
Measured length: 19.1 mm
